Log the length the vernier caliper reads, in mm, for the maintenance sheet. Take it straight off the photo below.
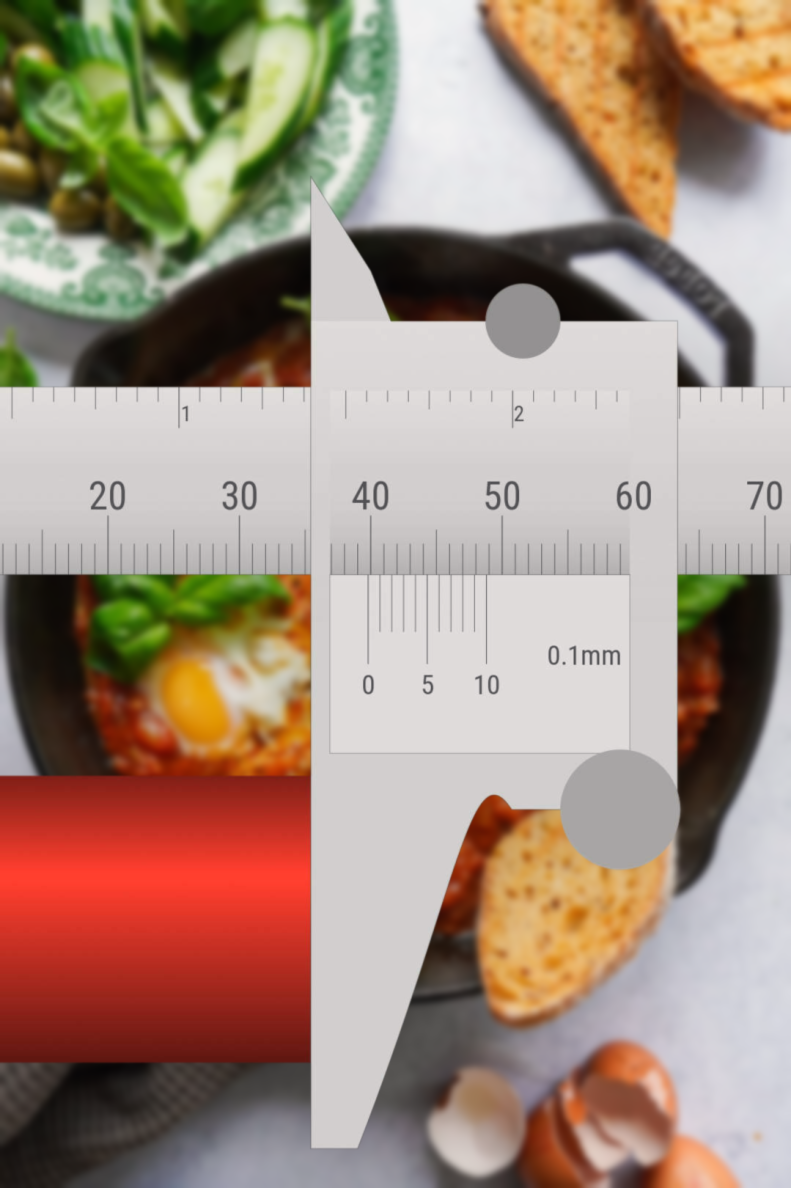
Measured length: 39.8 mm
